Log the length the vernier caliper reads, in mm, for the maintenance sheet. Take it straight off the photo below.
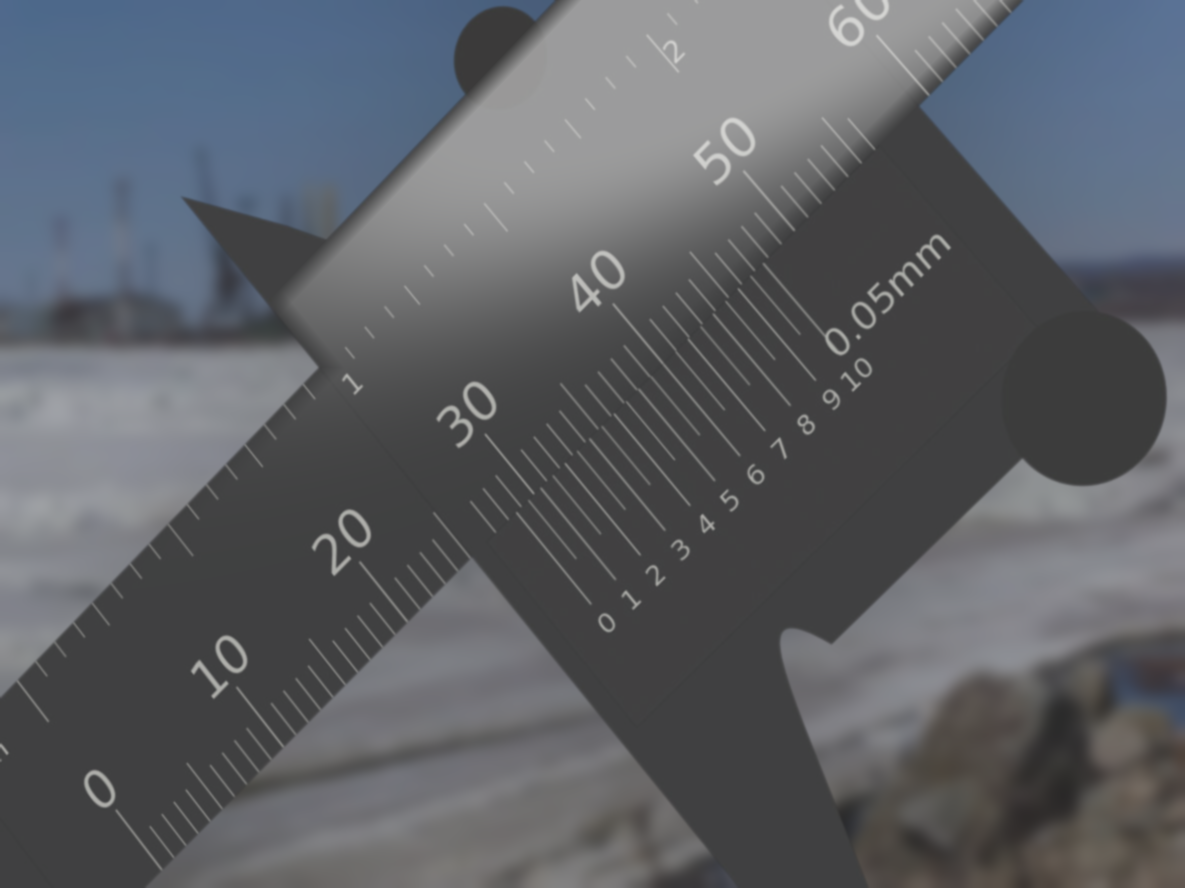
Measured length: 28.6 mm
